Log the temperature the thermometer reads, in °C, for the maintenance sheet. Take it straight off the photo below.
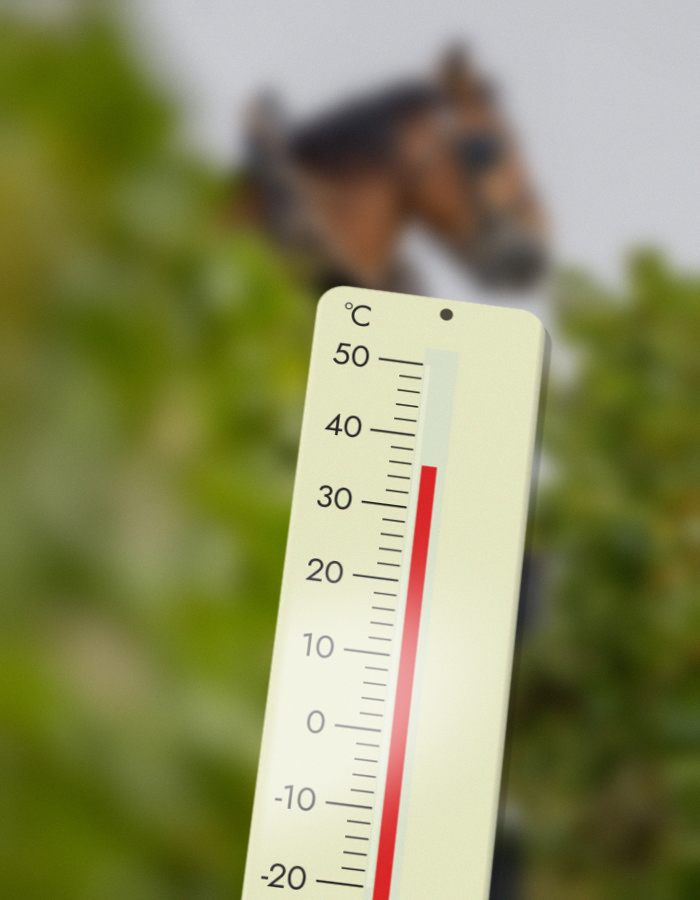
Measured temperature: 36 °C
